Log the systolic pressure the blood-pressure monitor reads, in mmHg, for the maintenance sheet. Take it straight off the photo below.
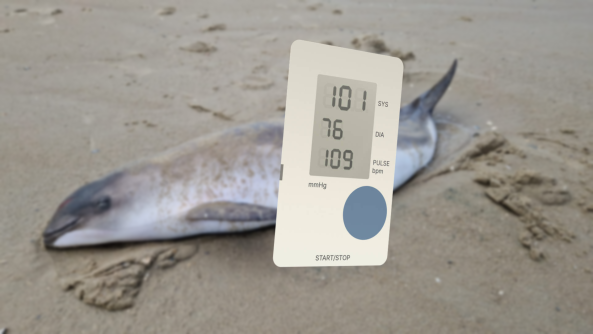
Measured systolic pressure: 101 mmHg
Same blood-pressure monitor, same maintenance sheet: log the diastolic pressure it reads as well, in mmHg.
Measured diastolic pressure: 76 mmHg
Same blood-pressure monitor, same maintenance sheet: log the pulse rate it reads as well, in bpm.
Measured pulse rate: 109 bpm
